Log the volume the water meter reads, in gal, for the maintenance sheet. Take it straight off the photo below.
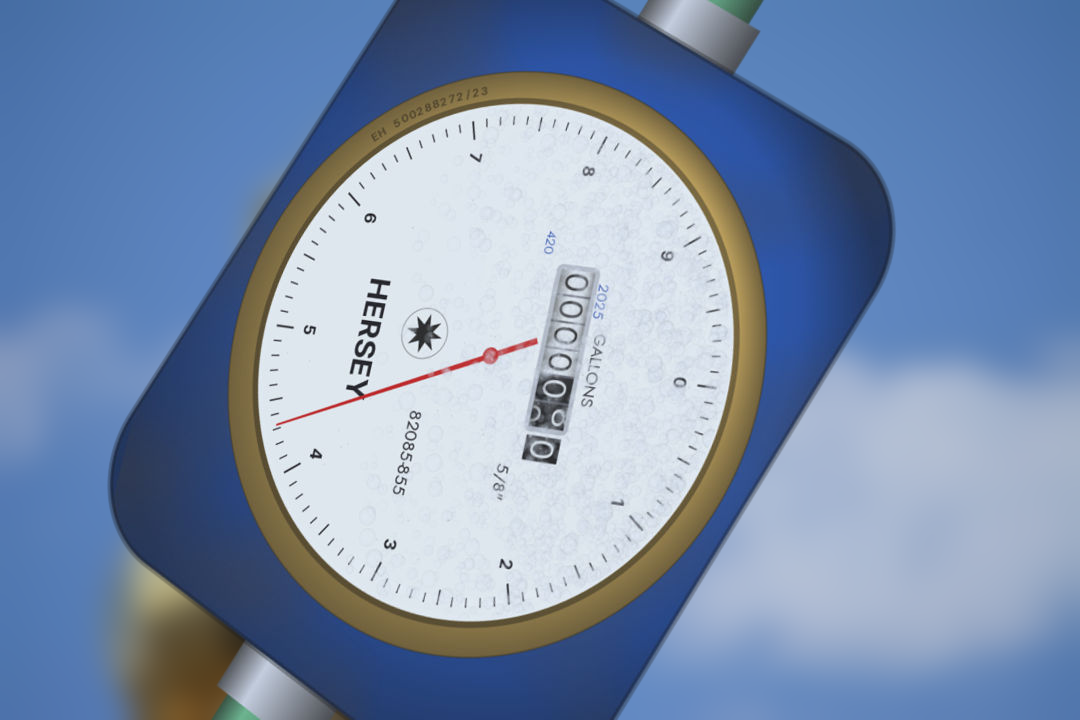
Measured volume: 84.3 gal
